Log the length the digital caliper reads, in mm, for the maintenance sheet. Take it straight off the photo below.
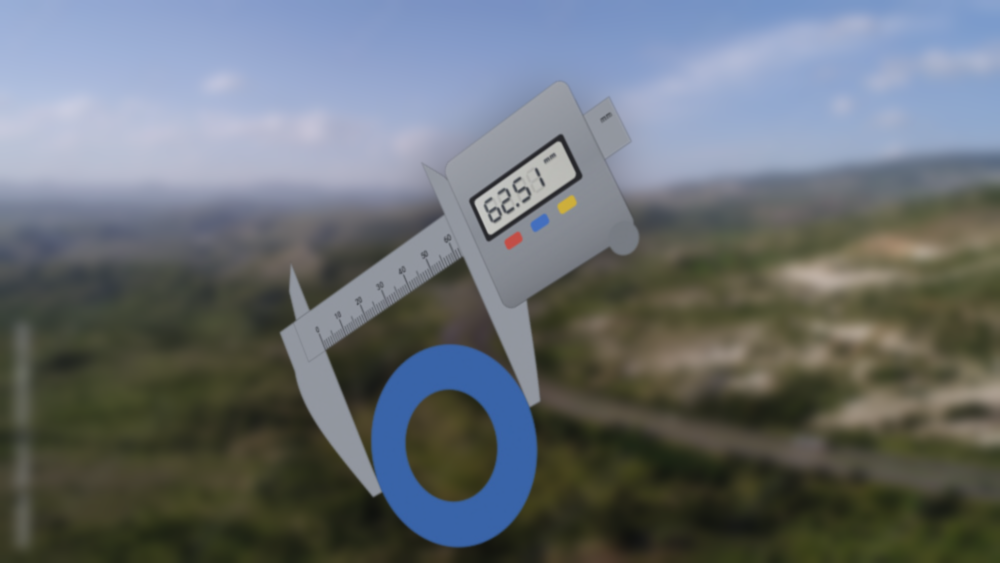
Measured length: 62.51 mm
